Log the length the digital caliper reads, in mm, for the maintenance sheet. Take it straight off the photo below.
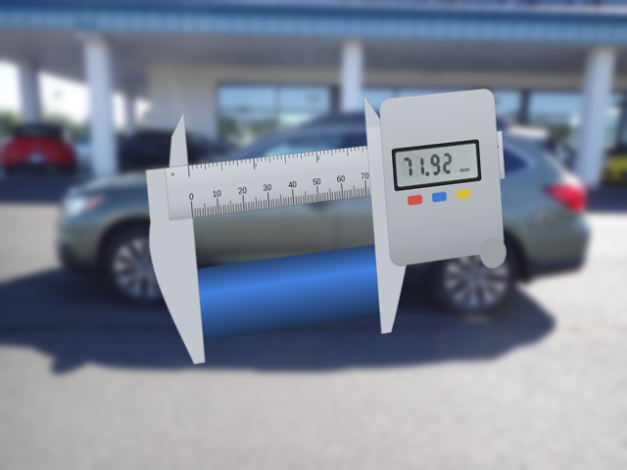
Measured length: 71.92 mm
